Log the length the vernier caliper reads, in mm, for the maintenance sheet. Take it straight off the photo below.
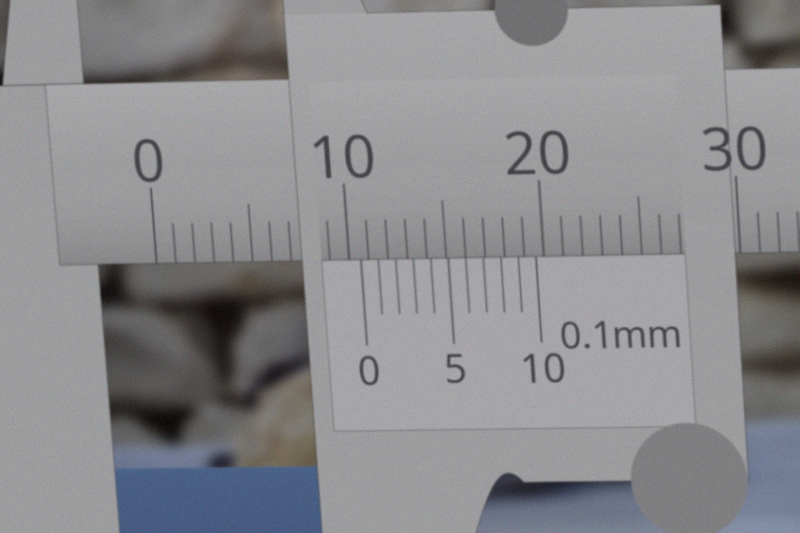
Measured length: 10.6 mm
